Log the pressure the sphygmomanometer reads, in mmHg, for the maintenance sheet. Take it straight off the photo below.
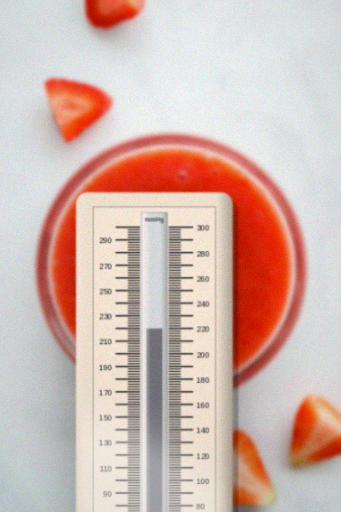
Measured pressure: 220 mmHg
